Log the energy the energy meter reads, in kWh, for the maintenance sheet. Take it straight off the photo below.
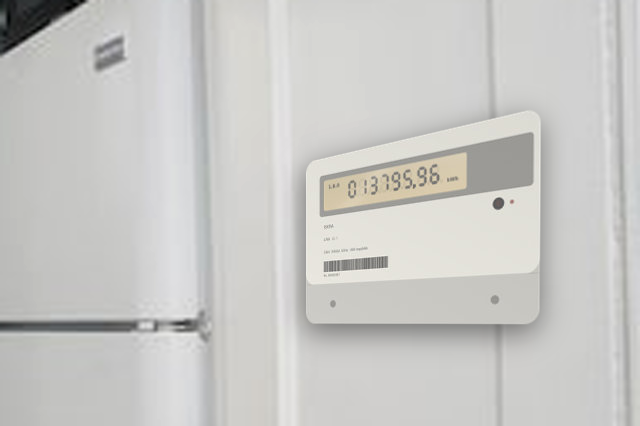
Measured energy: 13795.96 kWh
